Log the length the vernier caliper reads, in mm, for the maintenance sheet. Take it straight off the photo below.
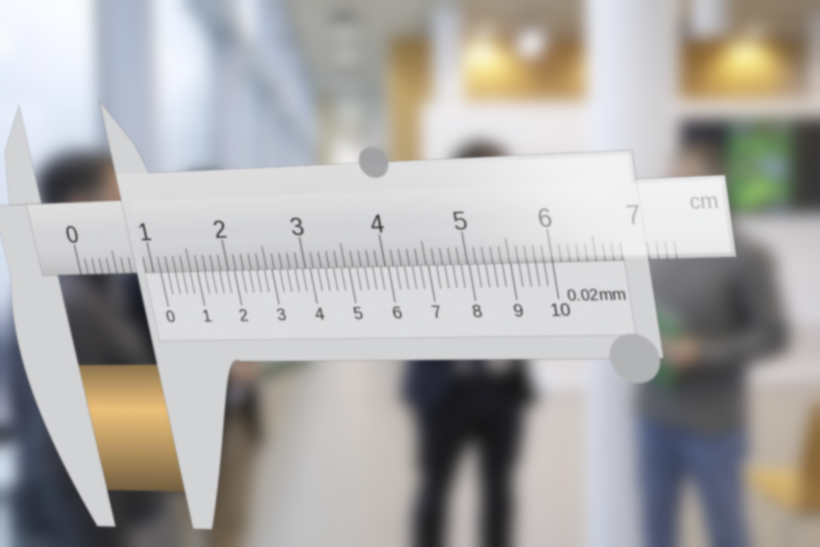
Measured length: 11.0 mm
